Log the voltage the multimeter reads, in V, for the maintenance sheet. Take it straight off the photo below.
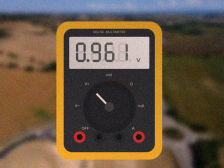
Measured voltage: 0.961 V
